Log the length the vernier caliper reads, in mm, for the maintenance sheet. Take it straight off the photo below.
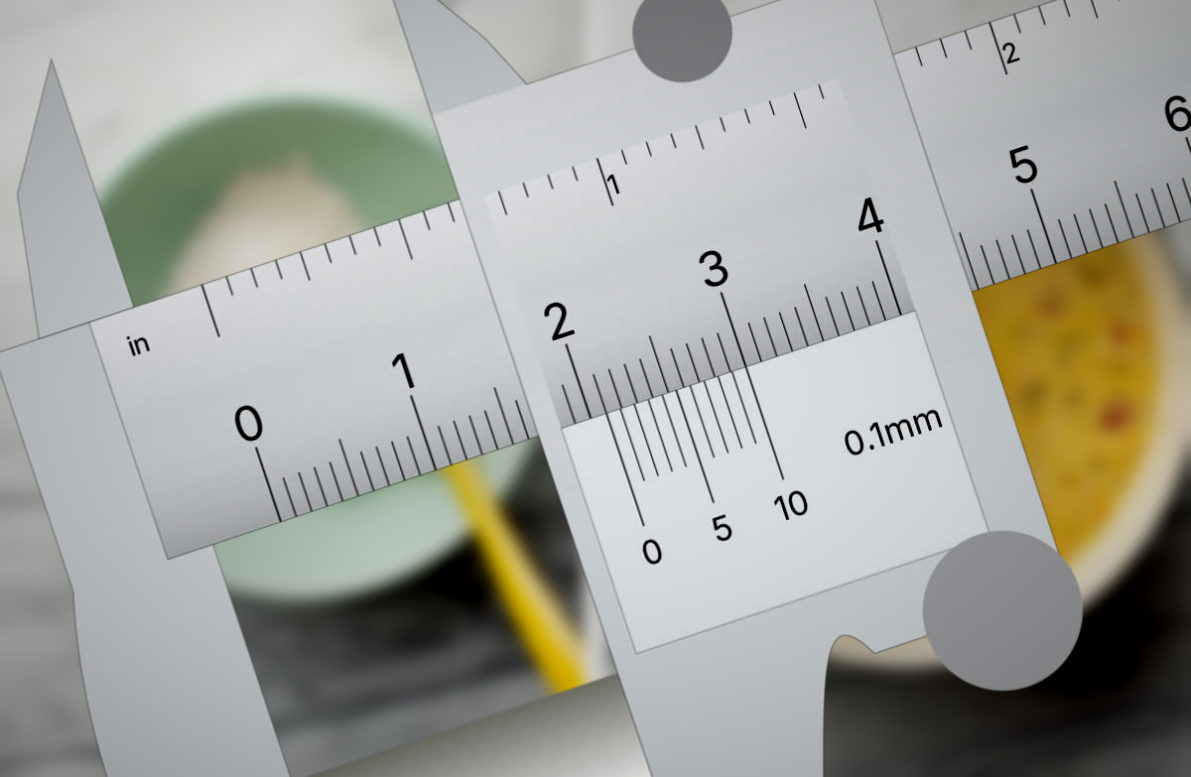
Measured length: 21.0 mm
